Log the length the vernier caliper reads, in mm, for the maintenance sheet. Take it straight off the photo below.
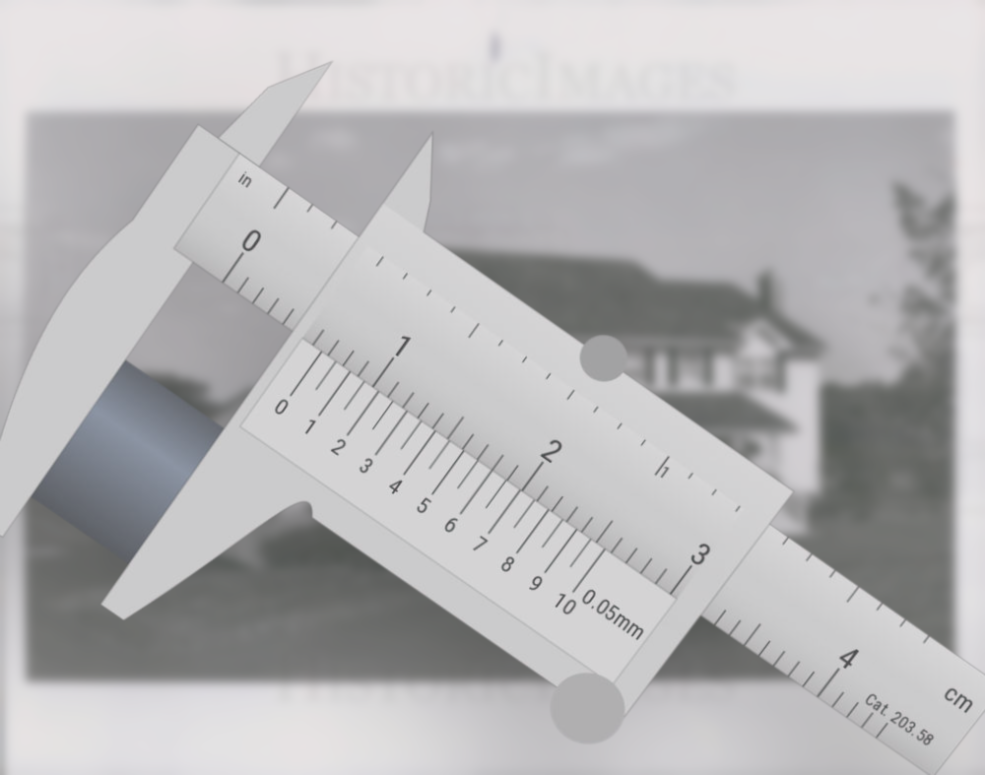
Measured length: 6.6 mm
